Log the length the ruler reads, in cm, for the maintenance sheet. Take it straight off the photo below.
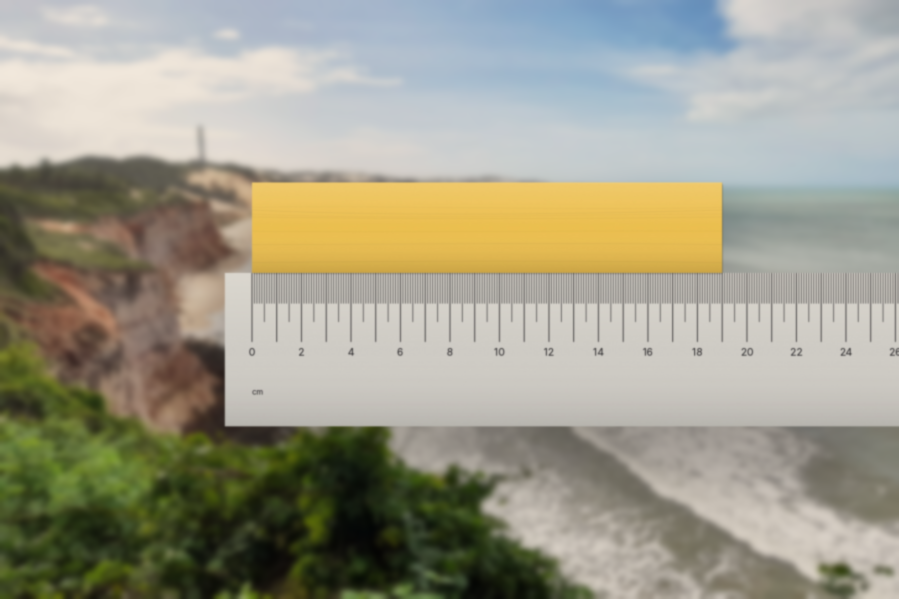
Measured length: 19 cm
